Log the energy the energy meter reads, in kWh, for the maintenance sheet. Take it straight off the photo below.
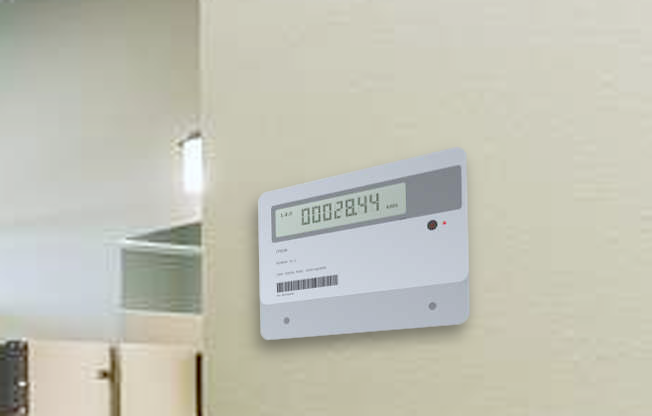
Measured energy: 28.44 kWh
